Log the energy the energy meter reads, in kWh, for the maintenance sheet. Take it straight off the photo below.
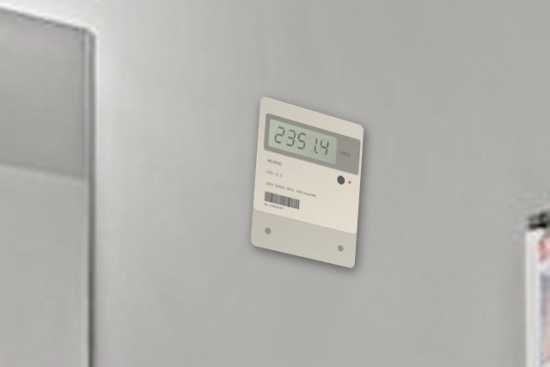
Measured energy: 2351.4 kWh
